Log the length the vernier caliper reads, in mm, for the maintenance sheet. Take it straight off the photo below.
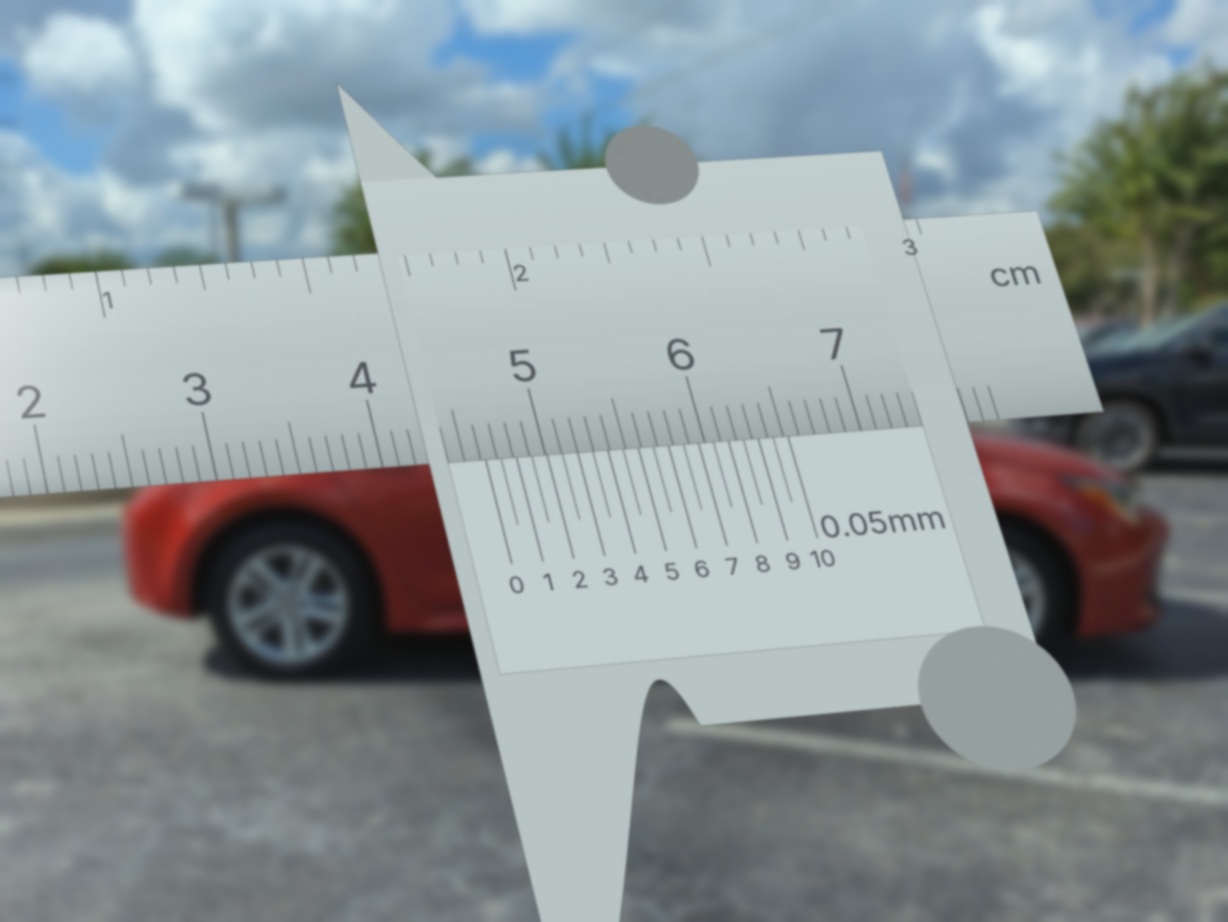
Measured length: 46.3 mm
